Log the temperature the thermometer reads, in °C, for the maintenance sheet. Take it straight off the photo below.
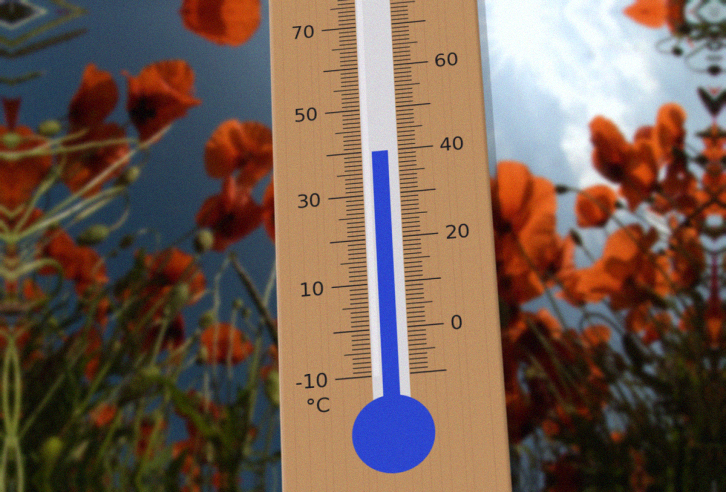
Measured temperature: 40 °C
